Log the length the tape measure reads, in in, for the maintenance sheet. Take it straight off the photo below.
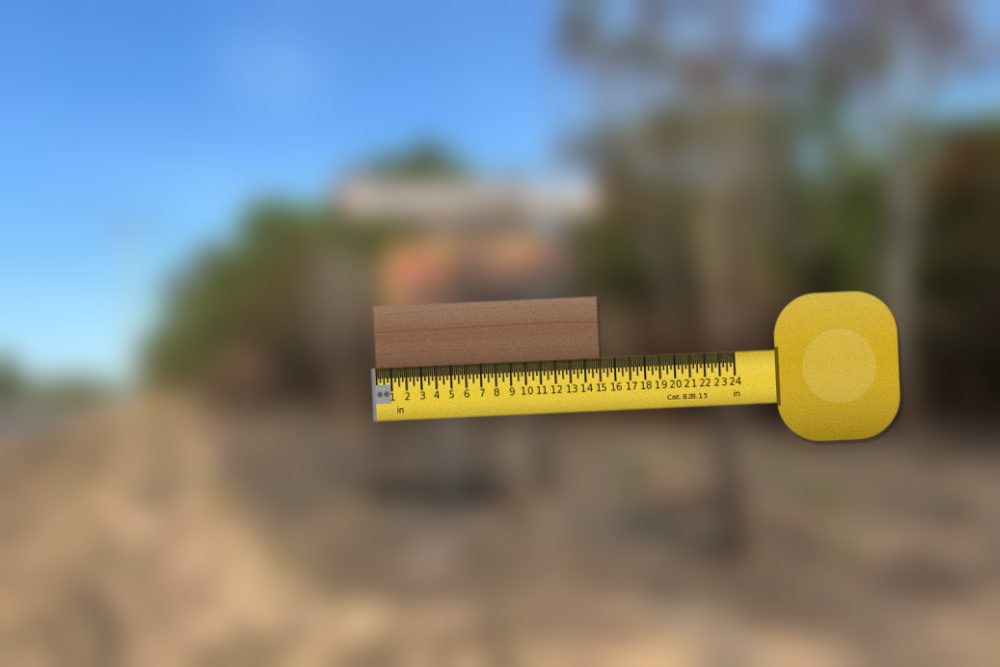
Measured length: 15 in
